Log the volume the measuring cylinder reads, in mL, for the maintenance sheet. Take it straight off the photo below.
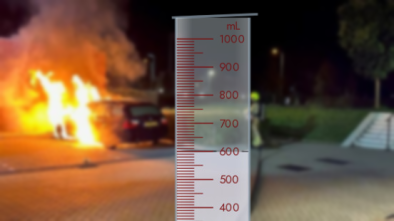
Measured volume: 600 mL
